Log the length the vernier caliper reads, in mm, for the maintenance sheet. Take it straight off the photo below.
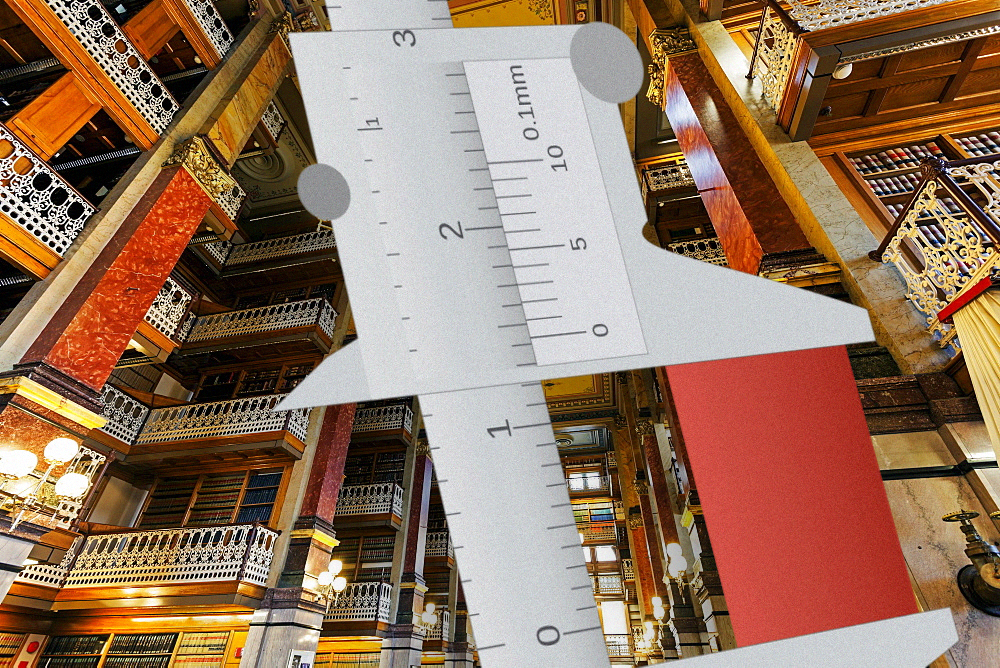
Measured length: 14.3 mm
